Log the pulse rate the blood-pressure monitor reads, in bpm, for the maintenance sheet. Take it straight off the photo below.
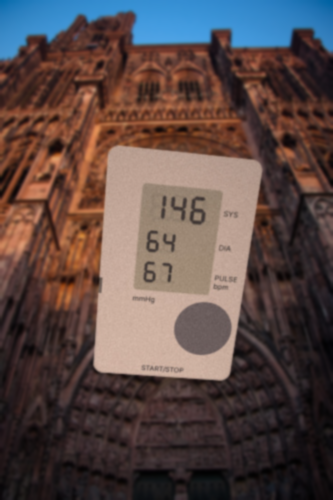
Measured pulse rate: 67 bpm
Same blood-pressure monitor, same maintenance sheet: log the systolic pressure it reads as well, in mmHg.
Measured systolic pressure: 146 mmHg
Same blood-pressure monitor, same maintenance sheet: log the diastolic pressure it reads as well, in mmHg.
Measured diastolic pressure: 64 mmHg
